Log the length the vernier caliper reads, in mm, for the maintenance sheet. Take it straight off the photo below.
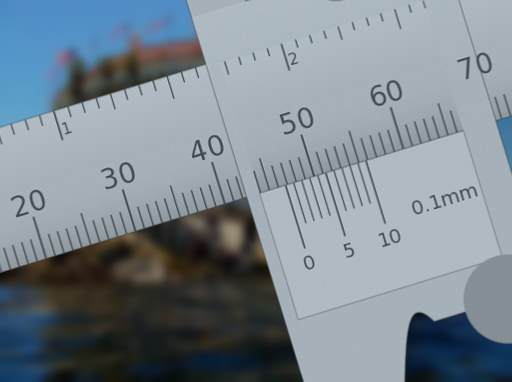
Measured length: 46.8 mm
